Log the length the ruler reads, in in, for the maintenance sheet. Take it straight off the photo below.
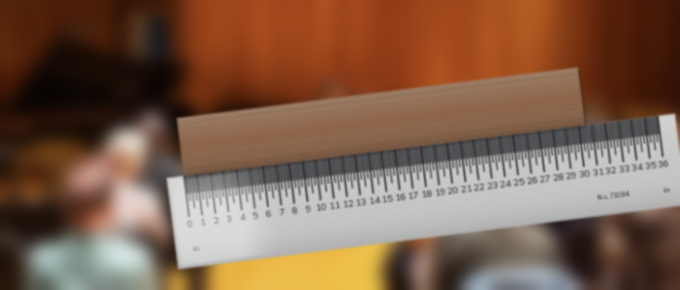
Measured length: 30.5 in
